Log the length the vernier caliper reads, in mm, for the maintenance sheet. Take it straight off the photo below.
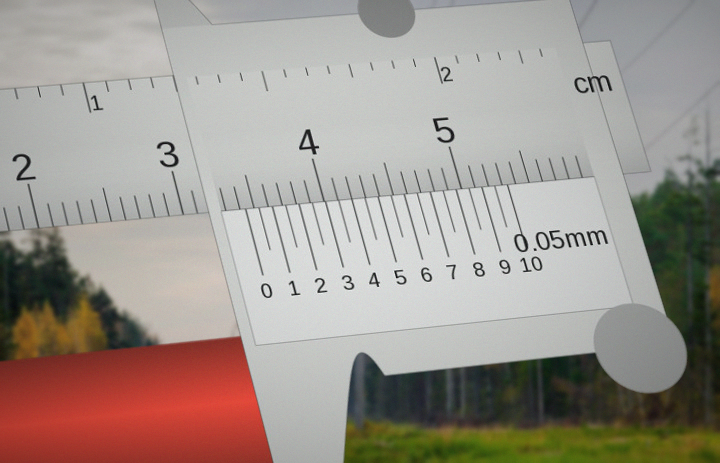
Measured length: 34.4 mm
